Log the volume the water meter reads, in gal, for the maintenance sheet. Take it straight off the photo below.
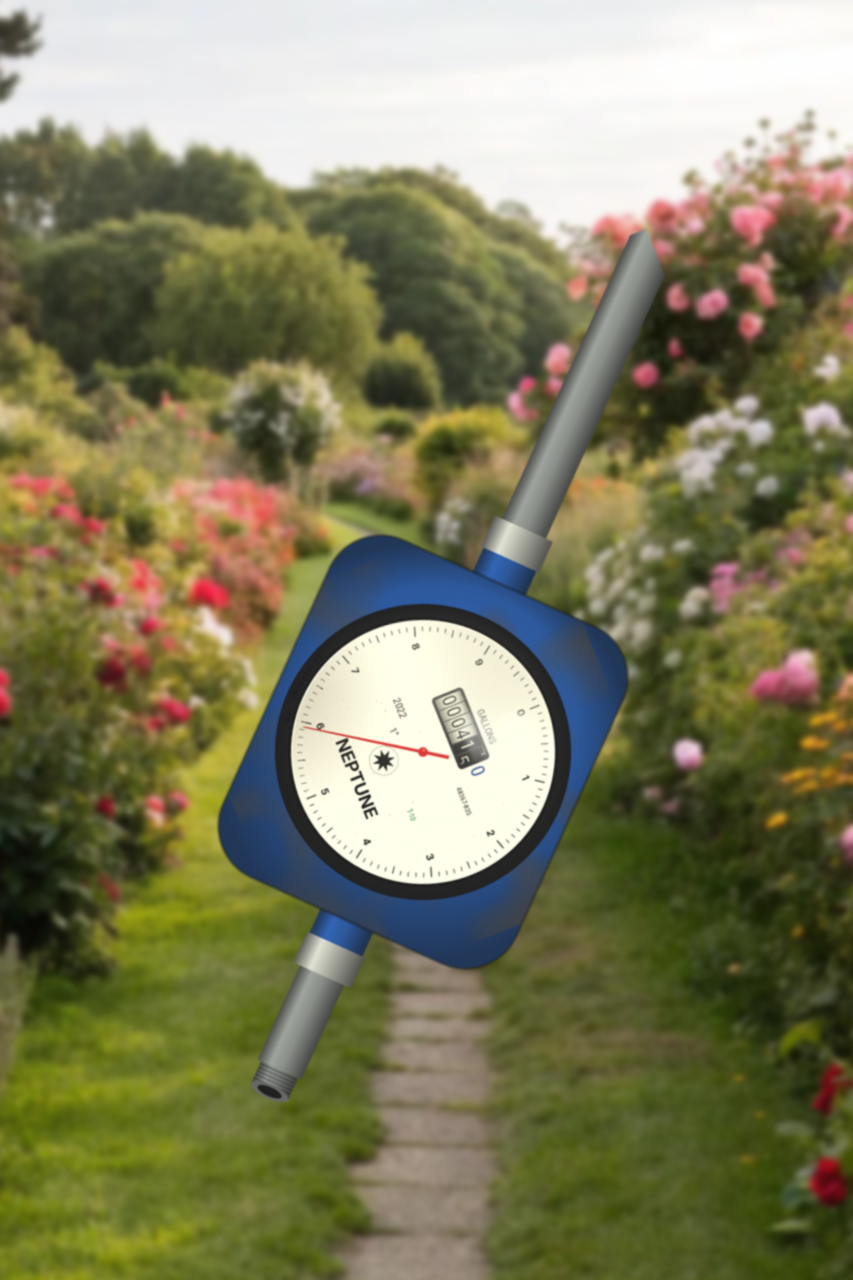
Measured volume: 4145.9 gal
